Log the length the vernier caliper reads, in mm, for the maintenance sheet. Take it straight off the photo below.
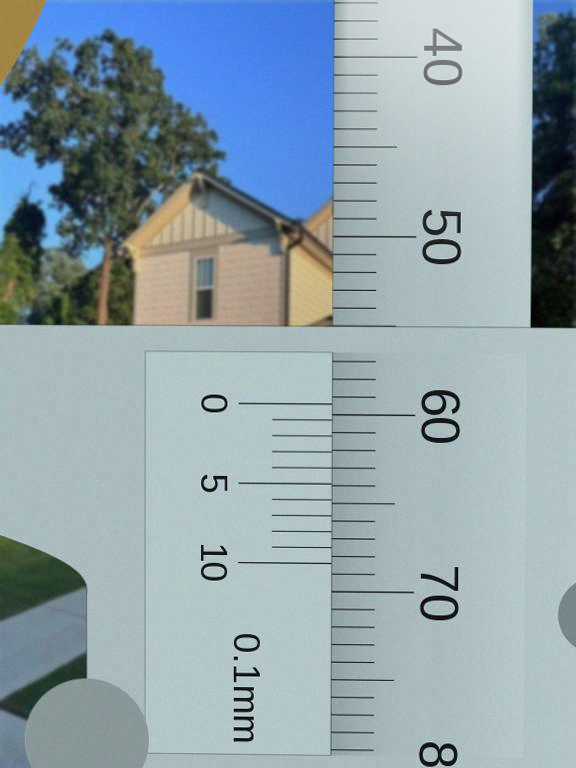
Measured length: 59.4 mm
